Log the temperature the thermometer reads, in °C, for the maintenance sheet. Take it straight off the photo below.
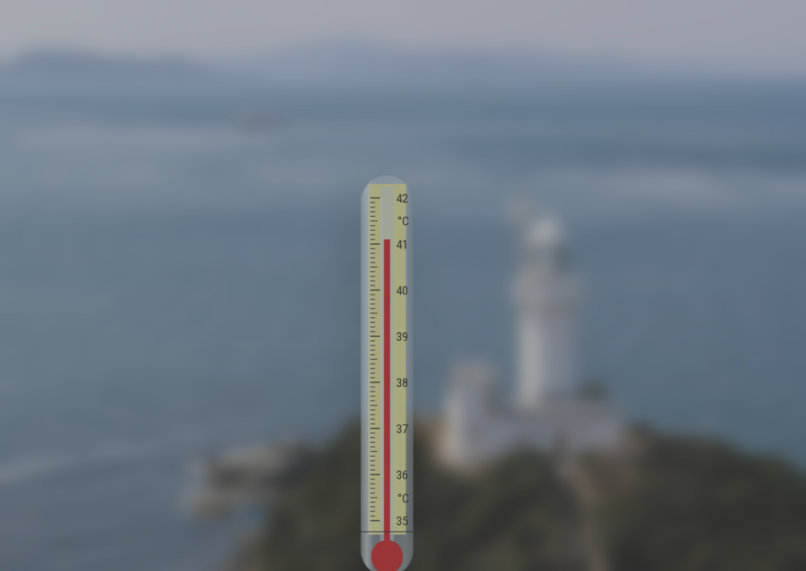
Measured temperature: 41.1 °C
